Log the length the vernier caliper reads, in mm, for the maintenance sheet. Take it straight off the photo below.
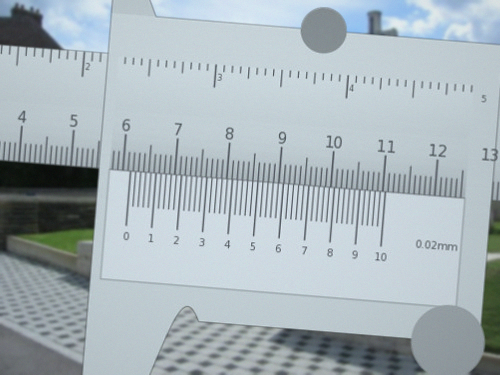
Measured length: 61.5 mm
